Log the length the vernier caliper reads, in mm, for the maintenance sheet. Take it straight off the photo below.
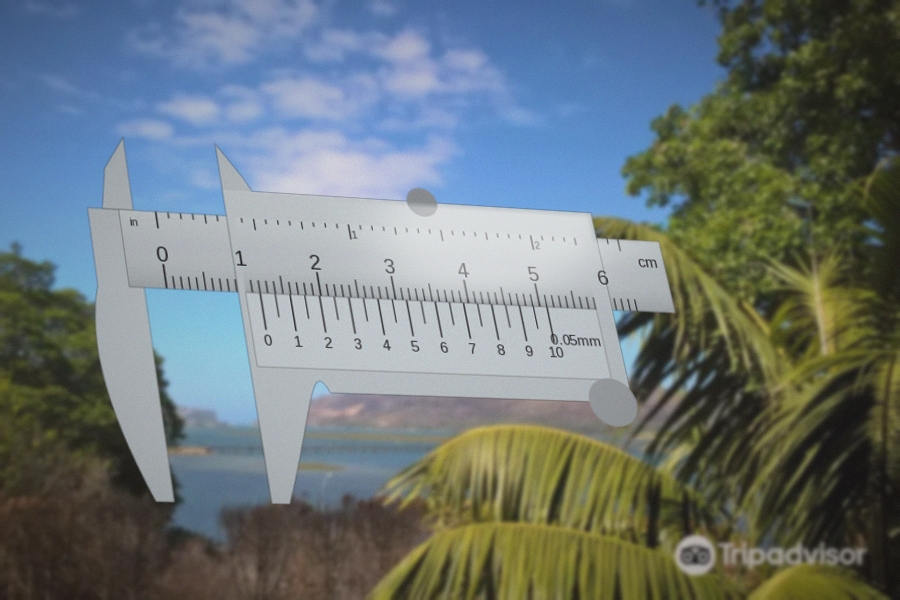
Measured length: 12.0 mm
